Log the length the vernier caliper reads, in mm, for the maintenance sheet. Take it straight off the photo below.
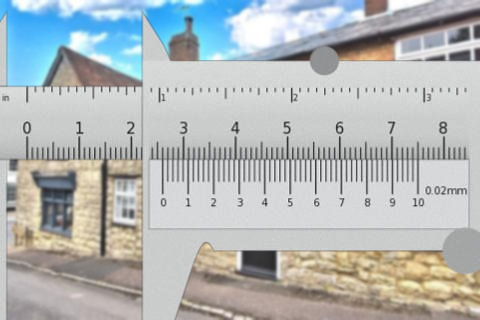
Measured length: 26.0 mm
